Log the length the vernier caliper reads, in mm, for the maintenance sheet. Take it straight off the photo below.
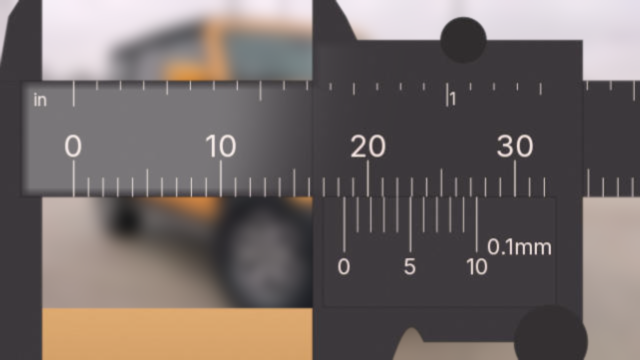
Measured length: 18.4 mm
